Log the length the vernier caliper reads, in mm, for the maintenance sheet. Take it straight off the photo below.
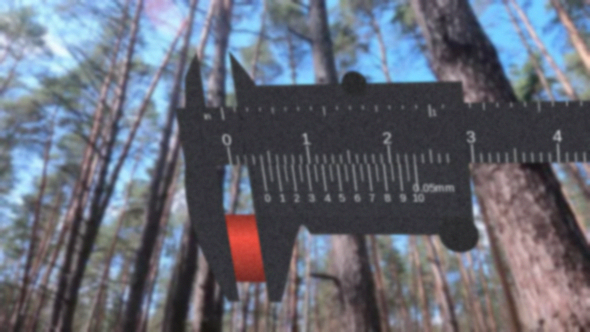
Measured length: 4.0 mm
